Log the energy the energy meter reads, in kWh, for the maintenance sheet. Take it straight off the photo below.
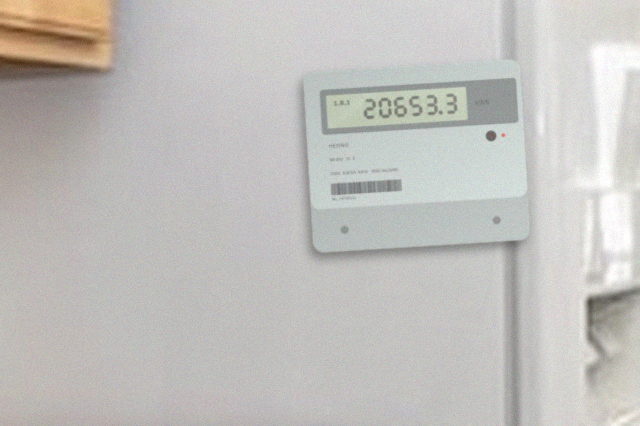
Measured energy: 20653.3 kWh
